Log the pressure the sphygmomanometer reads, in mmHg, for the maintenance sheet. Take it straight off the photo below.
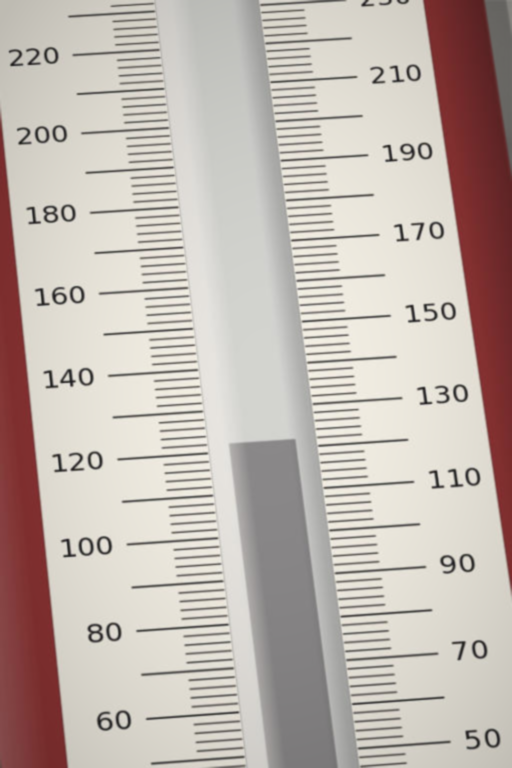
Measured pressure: 122 mmHg
